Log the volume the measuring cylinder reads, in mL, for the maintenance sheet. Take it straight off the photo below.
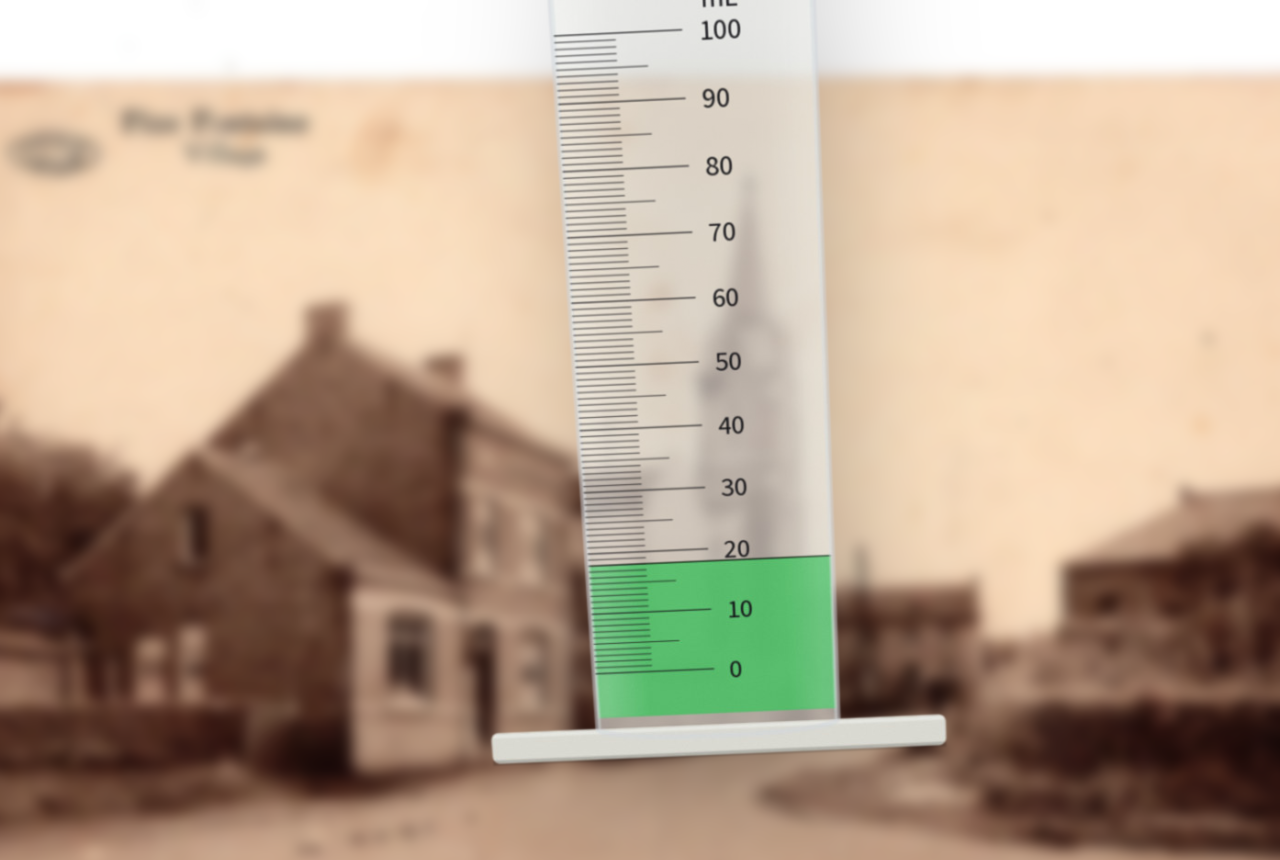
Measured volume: 18 mL
